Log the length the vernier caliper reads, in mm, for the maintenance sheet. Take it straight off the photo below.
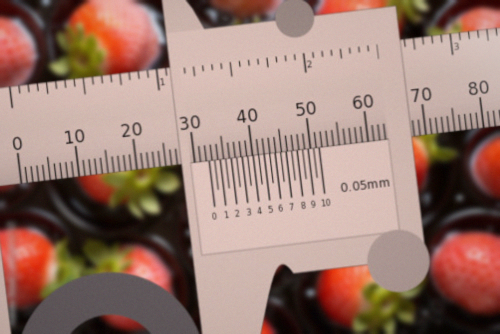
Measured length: 32.5 mm
